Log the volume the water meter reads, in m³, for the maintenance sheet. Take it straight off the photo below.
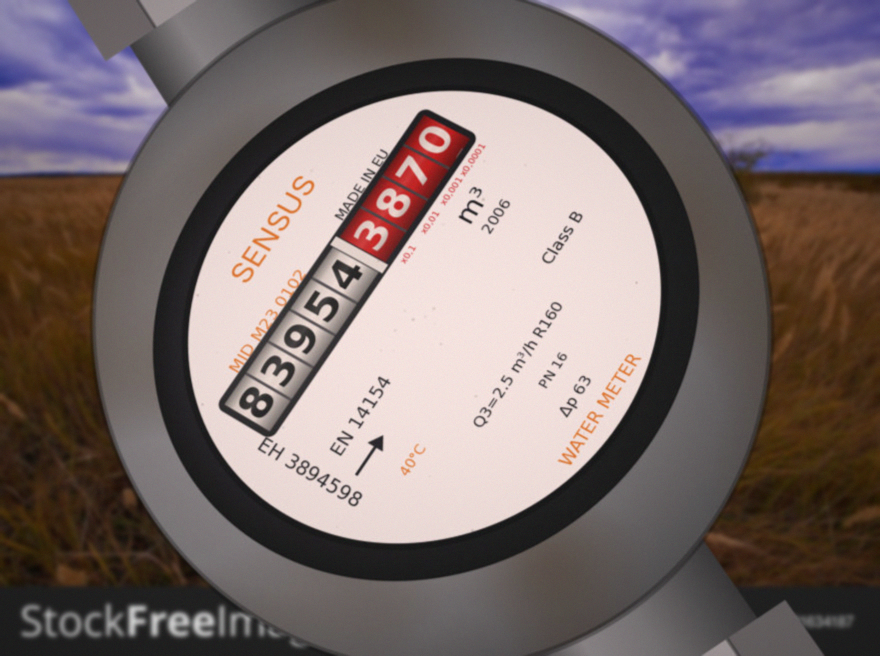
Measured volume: 83954.3870 m³
